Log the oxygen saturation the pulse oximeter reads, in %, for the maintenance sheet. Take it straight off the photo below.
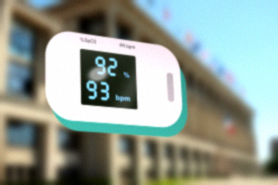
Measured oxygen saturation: 92 %
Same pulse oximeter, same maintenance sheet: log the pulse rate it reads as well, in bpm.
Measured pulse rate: 93 bpm
